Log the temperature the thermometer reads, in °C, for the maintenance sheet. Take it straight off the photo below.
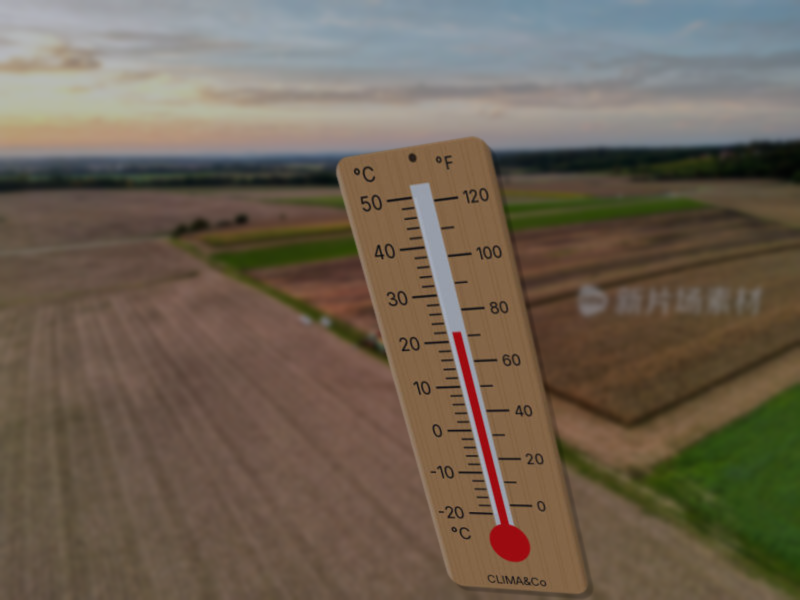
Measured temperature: 22 °C
